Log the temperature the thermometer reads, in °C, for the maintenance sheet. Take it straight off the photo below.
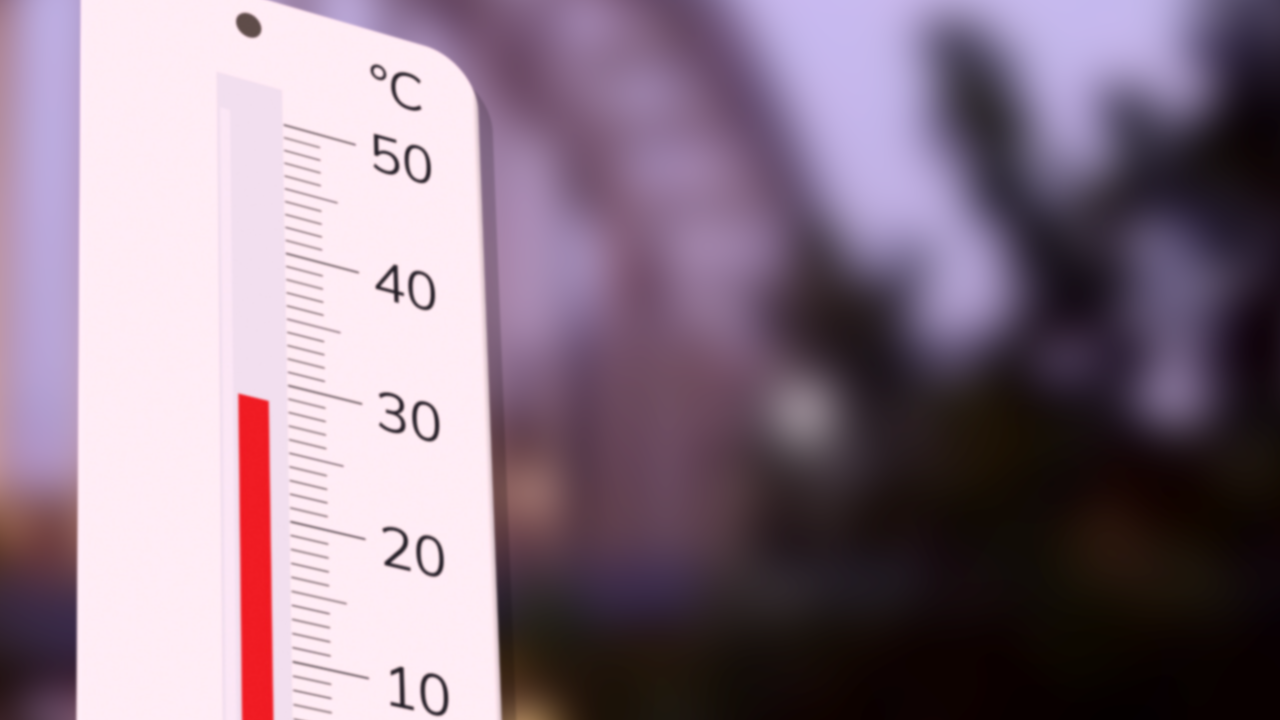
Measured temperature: 28.5 °C
